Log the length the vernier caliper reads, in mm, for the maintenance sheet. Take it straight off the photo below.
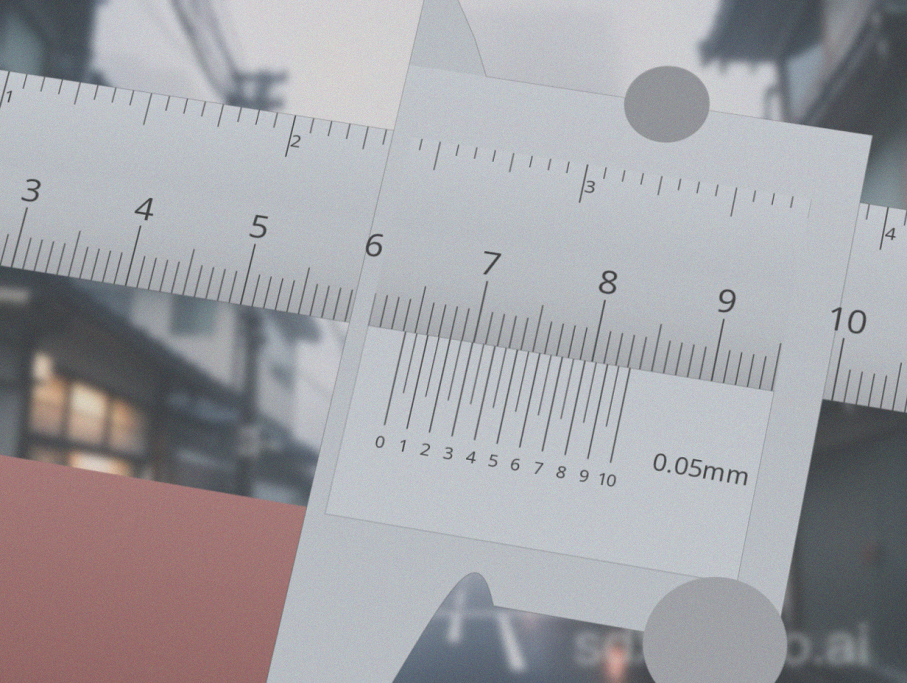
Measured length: 64.2 mm
